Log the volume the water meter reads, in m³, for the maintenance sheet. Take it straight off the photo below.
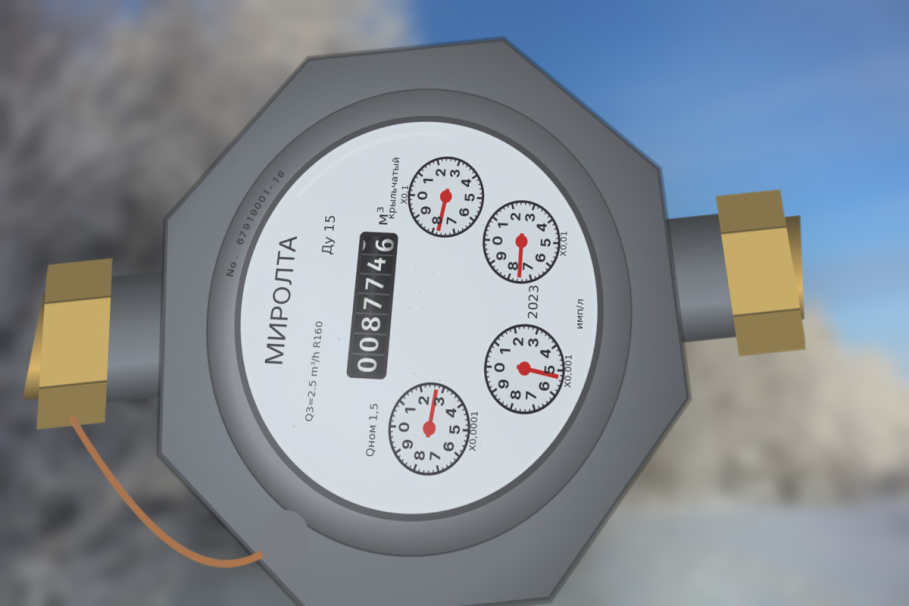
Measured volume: 87745.7752 m³
